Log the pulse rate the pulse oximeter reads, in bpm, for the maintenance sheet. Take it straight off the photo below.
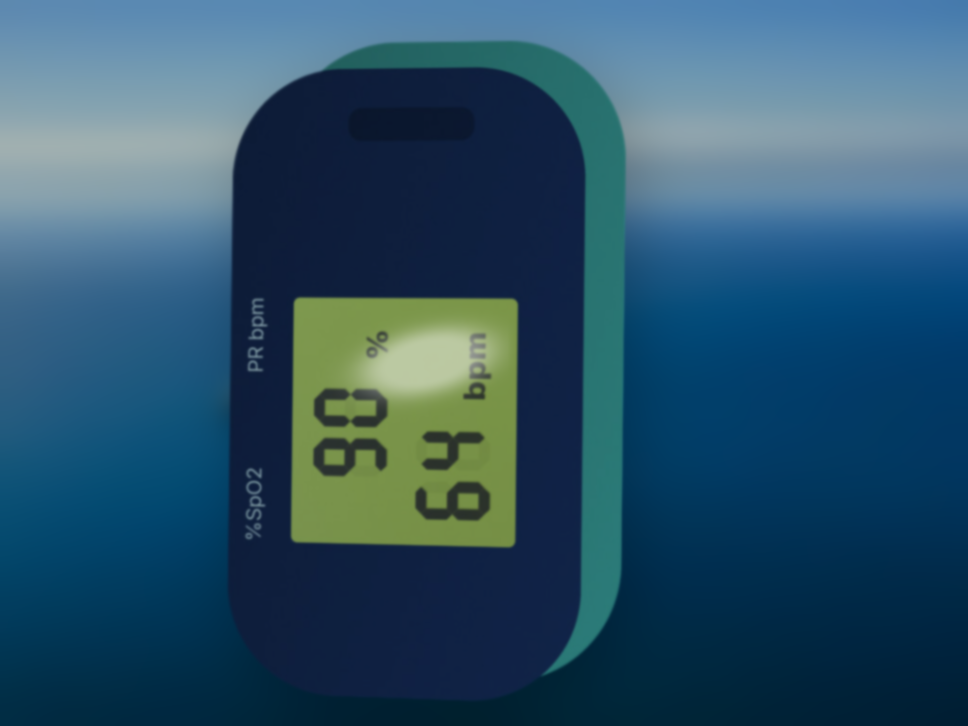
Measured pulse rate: 64 bpm
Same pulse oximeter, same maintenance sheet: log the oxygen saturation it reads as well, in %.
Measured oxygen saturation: 90 %
